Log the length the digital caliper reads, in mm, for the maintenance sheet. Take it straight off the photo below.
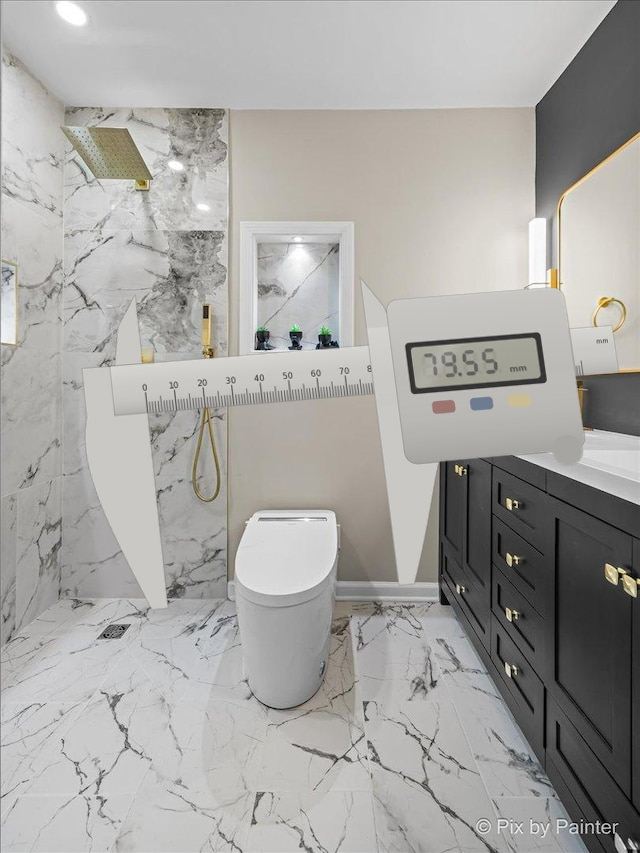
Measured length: 79.55 mm
